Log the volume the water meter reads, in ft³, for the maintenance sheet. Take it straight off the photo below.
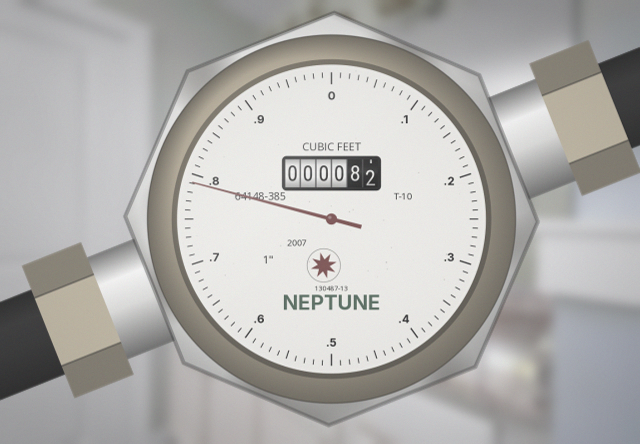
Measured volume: 81.79 ft³
